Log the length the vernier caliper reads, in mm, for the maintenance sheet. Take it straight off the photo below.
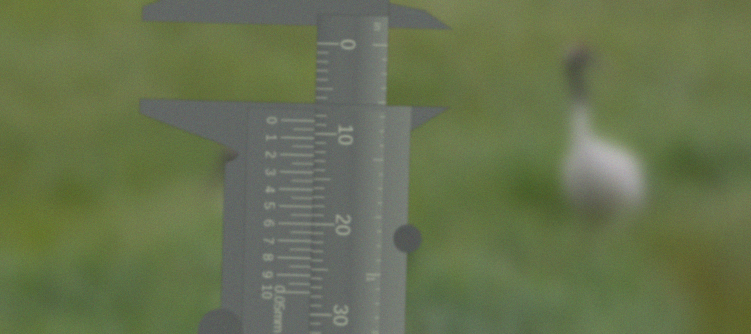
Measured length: 8.6 mm
